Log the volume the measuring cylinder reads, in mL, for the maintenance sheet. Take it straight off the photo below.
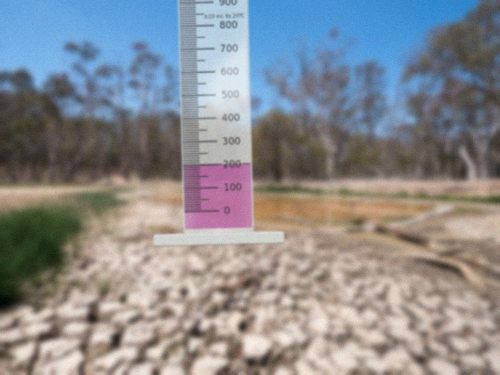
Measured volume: 200 mL
